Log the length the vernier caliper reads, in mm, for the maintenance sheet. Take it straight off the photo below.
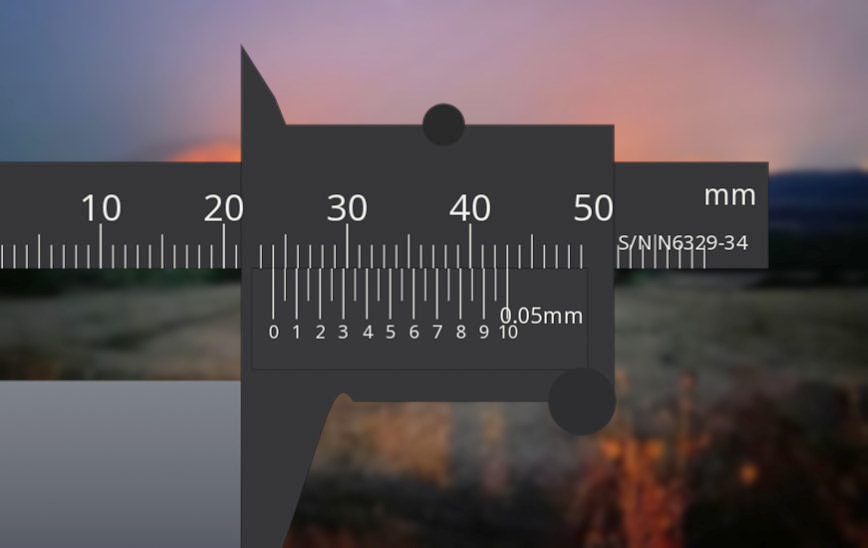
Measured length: 24.0 mm
